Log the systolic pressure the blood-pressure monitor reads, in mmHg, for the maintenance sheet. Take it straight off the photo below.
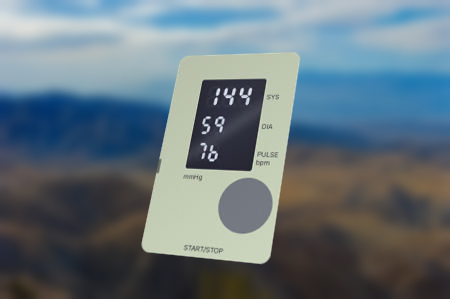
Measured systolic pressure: 144 mmHg
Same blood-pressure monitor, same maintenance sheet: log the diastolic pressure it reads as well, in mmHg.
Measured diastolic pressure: 59 mmHg
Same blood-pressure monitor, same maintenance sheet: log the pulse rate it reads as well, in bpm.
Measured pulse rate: 76 bpm
